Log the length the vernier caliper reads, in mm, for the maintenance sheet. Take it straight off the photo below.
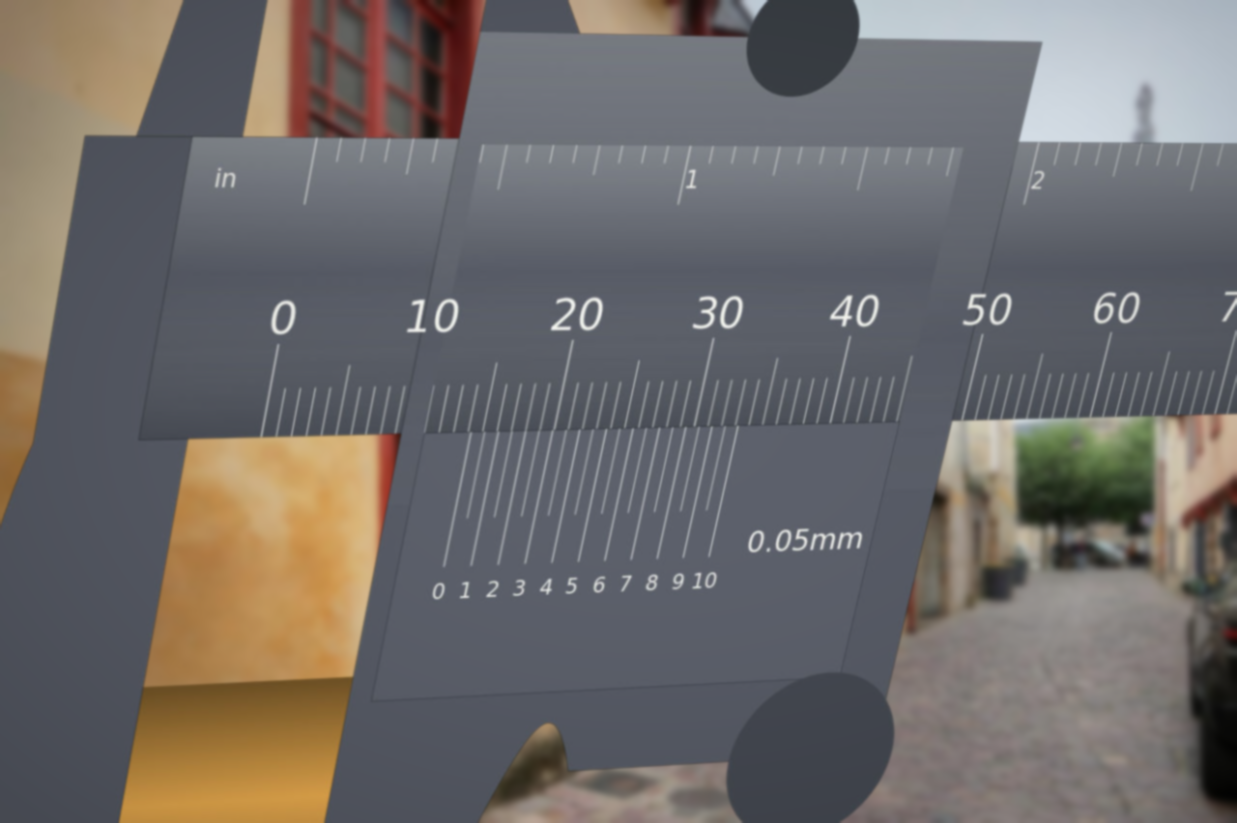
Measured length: 14.2 mm
